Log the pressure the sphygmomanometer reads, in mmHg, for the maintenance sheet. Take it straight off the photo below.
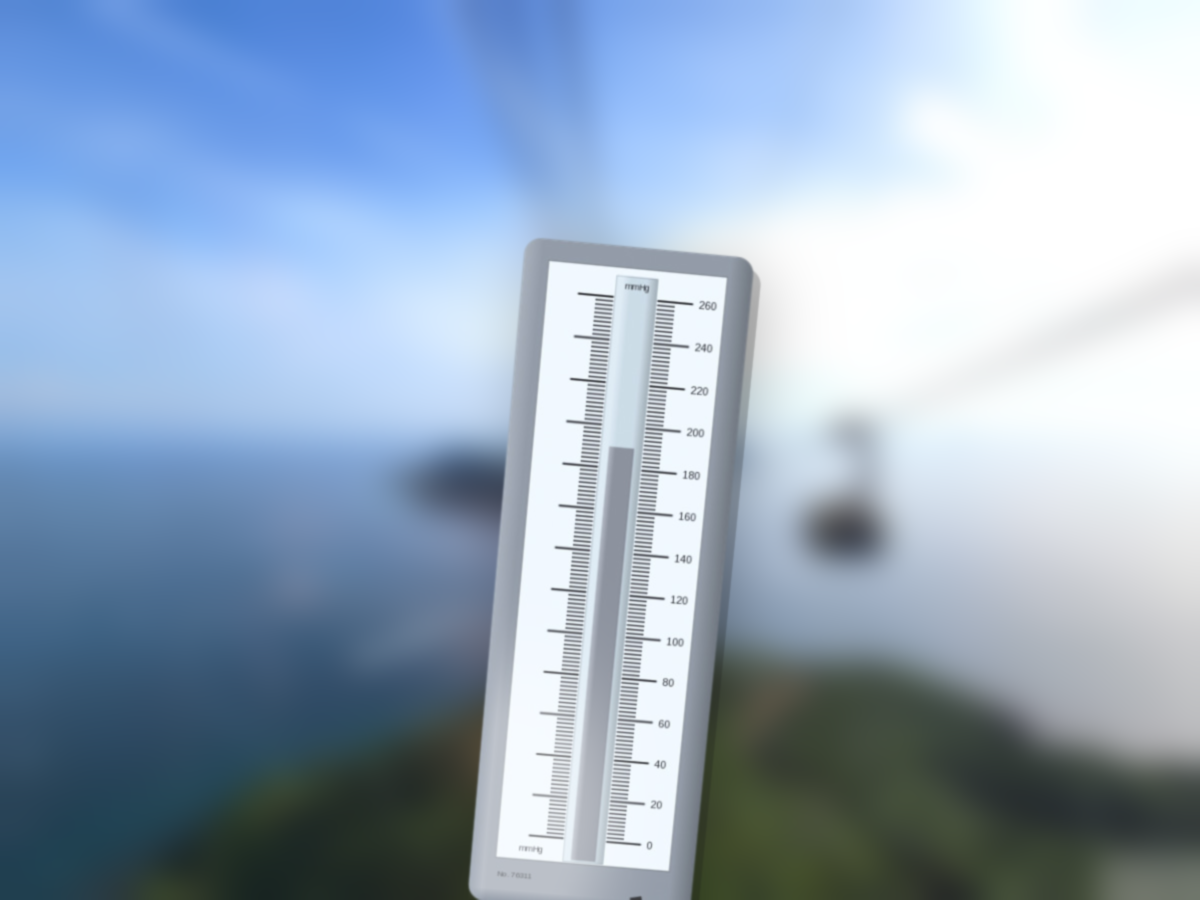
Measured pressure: 190 mmHg
